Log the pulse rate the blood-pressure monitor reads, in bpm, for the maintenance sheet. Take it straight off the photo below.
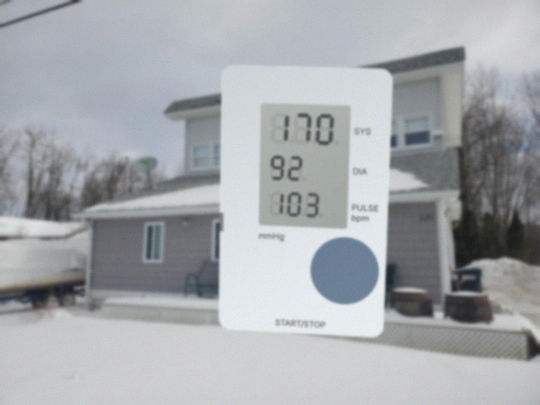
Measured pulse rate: 103 bpm
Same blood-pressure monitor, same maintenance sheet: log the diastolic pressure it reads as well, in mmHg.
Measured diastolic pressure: 92 mmHg
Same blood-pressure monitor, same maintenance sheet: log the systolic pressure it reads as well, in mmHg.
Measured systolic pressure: 170 mmHg
